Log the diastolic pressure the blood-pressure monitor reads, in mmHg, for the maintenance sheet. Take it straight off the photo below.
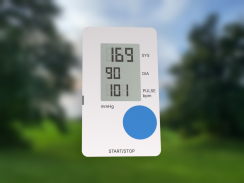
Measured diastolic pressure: 90 mmHg
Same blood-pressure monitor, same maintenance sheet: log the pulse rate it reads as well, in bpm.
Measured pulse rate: 101 bpm
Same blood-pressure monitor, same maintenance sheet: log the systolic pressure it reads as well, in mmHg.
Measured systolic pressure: 169 mmHg
